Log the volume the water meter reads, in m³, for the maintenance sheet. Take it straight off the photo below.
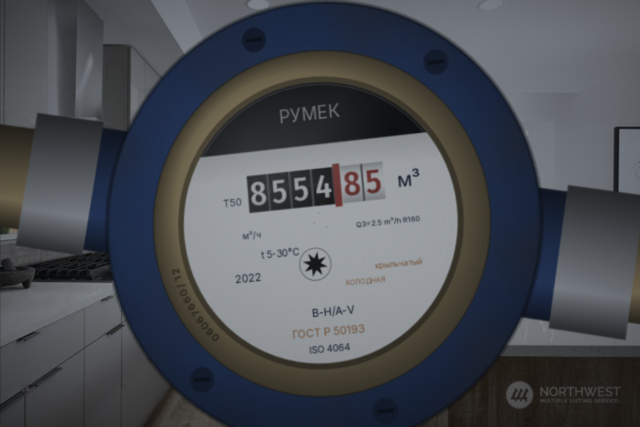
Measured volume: 8554.85 m³
